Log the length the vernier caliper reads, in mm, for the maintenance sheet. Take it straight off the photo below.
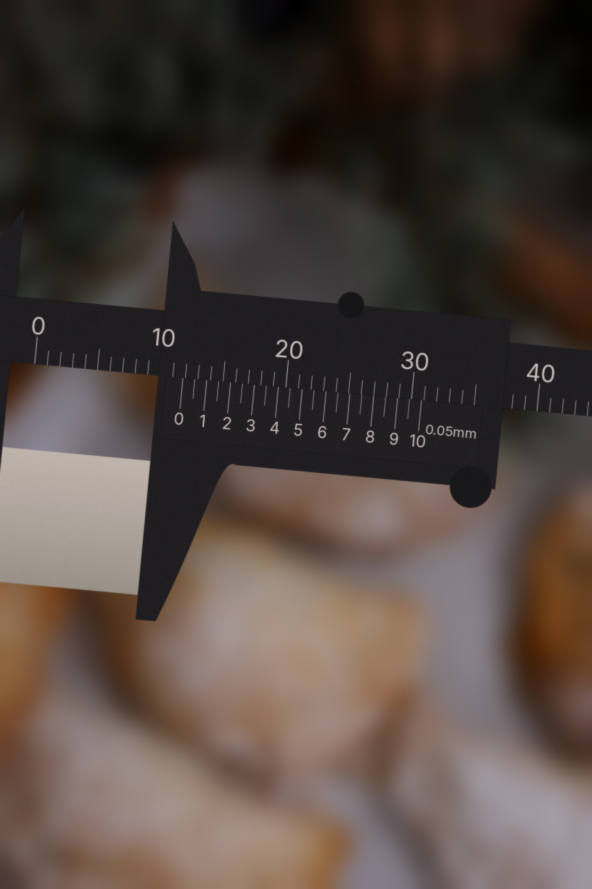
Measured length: 11.8 mm
